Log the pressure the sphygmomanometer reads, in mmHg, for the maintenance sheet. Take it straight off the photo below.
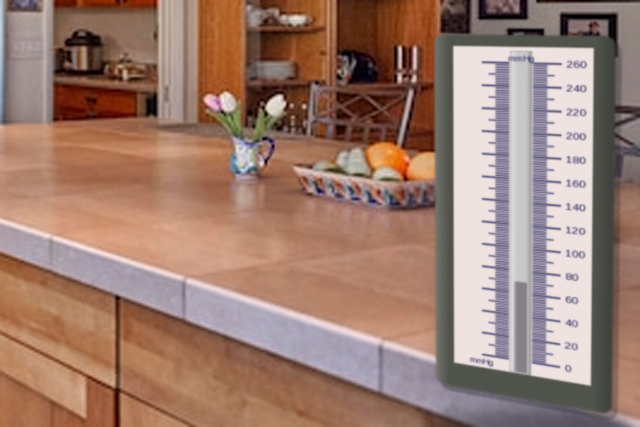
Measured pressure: 70 mmHg
